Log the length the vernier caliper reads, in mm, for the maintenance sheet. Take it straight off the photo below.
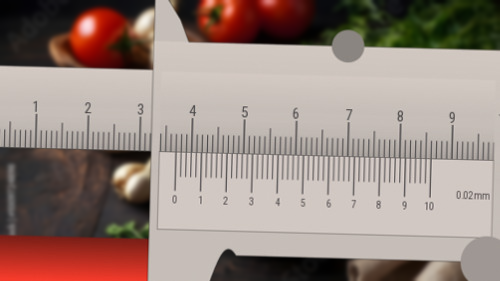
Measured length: 37.0 mm
